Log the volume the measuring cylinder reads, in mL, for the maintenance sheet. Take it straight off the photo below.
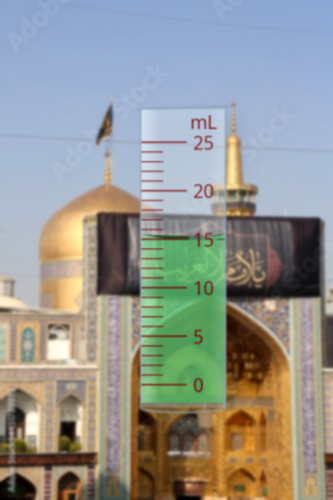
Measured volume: 15 mL
